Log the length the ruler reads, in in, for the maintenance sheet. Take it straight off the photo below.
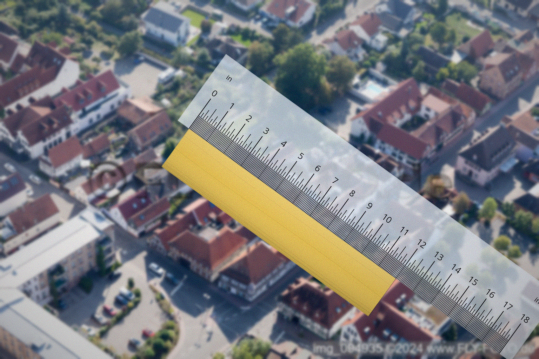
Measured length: 12 in
